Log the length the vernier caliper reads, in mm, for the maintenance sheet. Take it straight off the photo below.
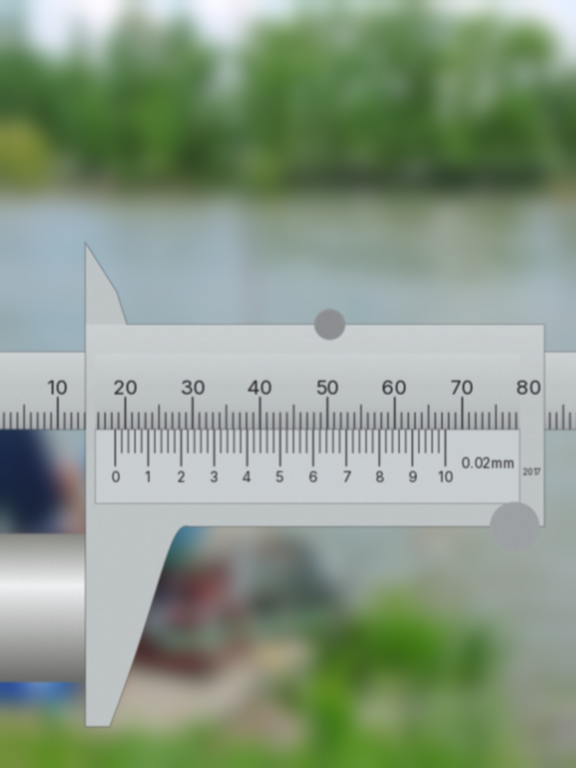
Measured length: 18.5 mm
